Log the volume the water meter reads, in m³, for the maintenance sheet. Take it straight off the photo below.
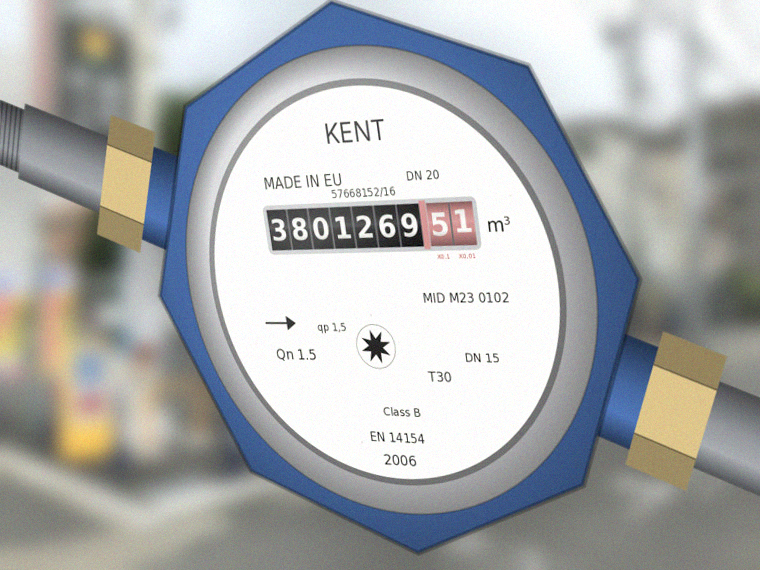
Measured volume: 3801269.51 m³
